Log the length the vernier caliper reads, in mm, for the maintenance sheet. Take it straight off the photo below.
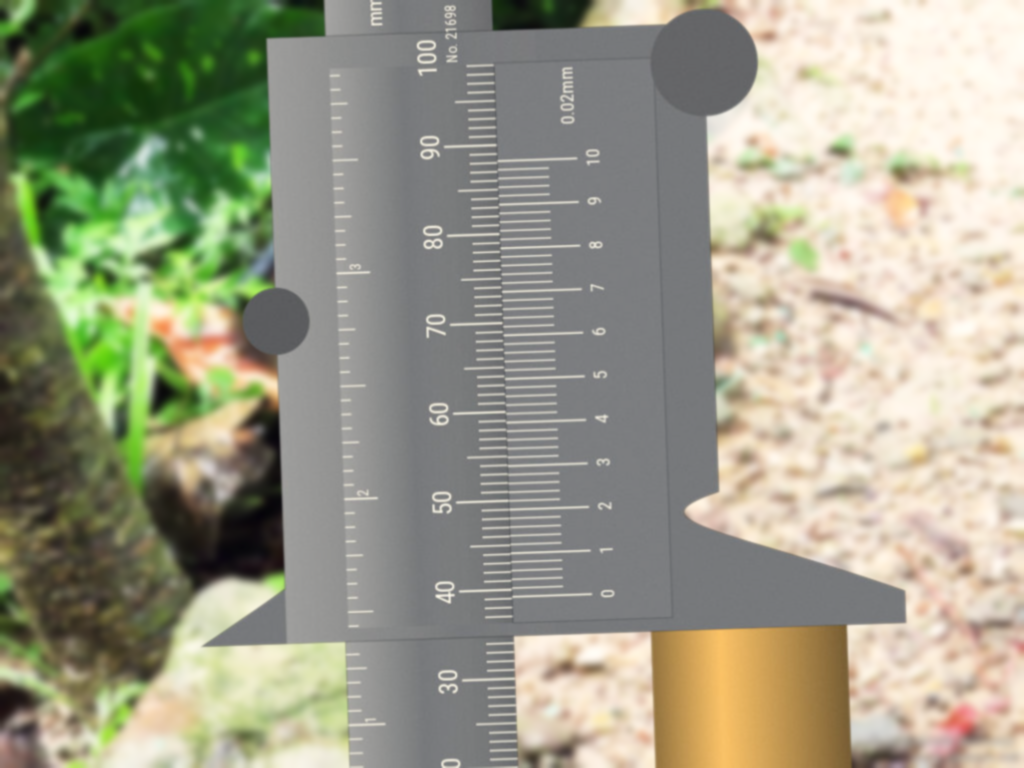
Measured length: 39.2 mm
